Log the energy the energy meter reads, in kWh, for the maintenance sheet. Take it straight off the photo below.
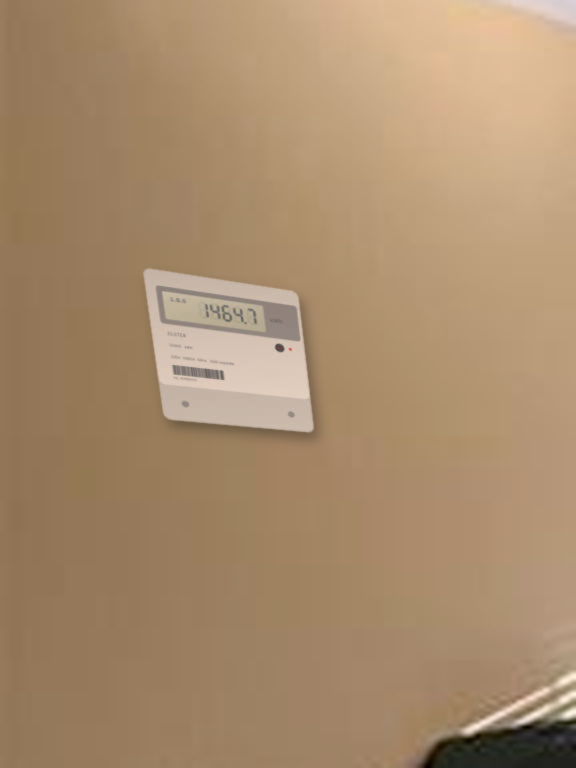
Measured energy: 1464.7 kWh
